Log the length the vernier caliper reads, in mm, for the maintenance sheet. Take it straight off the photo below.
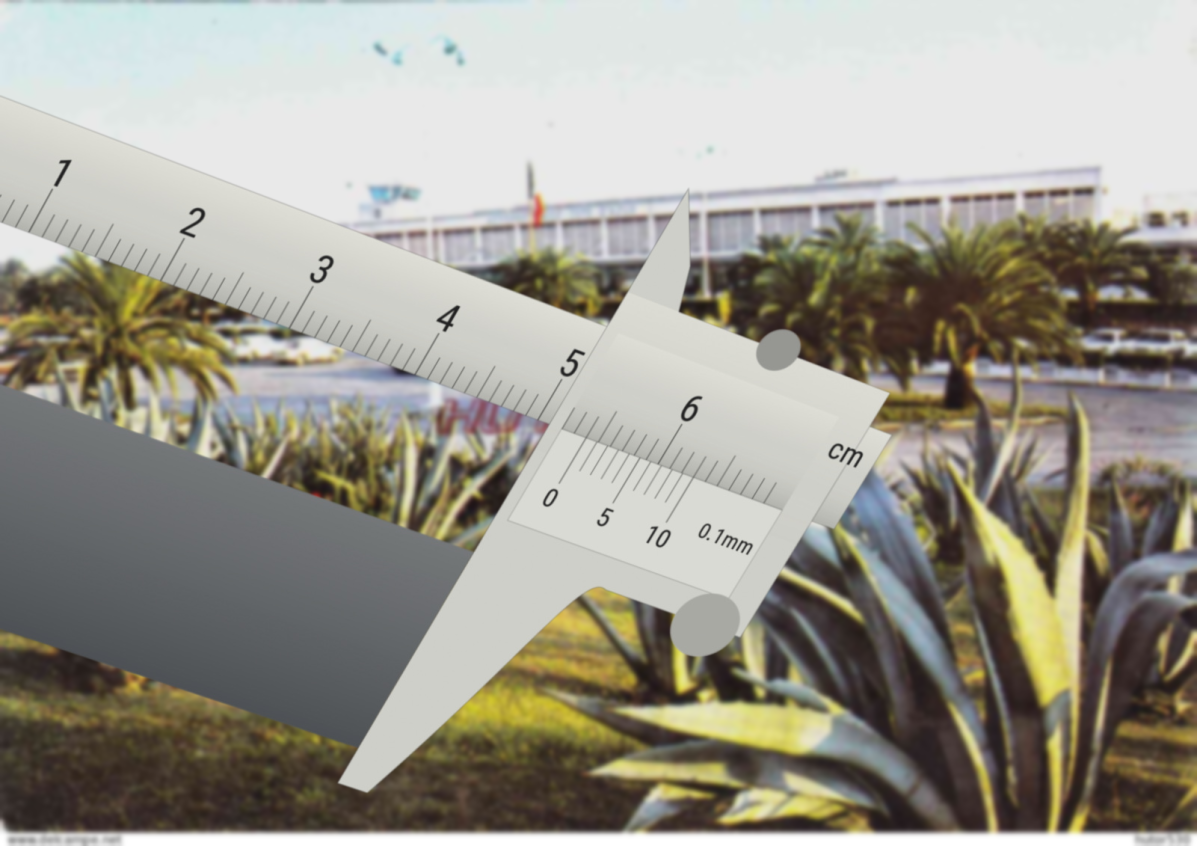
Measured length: 54.0 mm
